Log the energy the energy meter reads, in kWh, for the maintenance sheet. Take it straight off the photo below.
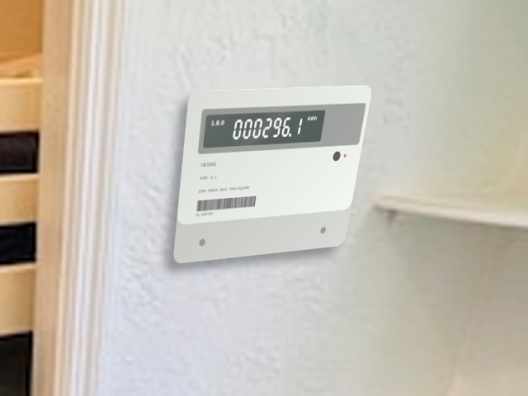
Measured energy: 296.1 kWh
